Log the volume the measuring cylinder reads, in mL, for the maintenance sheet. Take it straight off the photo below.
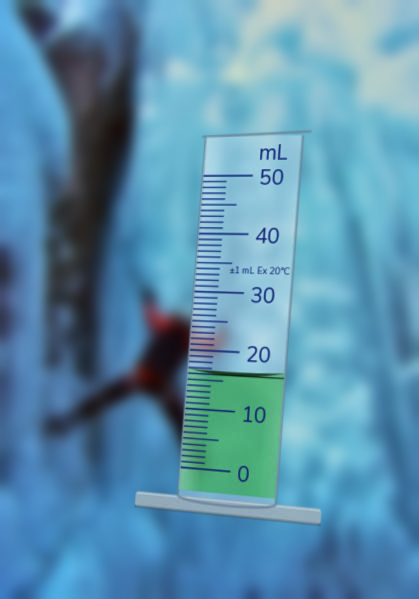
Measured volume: 16 mL
